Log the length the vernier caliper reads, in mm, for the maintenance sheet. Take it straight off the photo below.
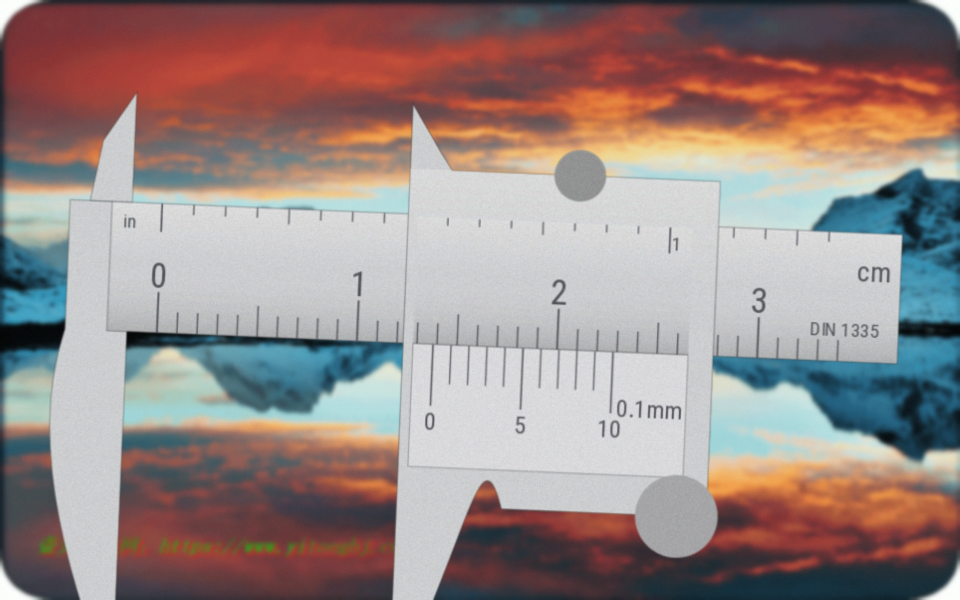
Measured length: 13.8 mm
